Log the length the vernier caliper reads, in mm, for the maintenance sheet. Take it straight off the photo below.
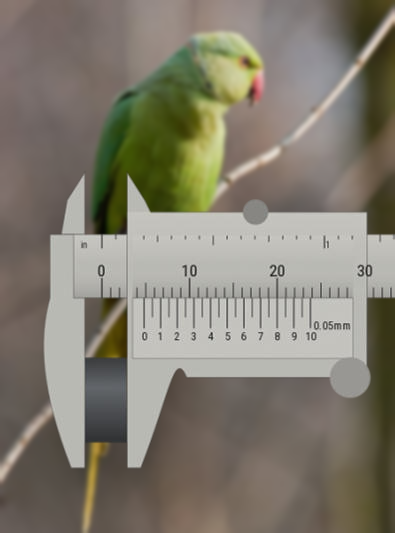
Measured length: 4.8 mm
